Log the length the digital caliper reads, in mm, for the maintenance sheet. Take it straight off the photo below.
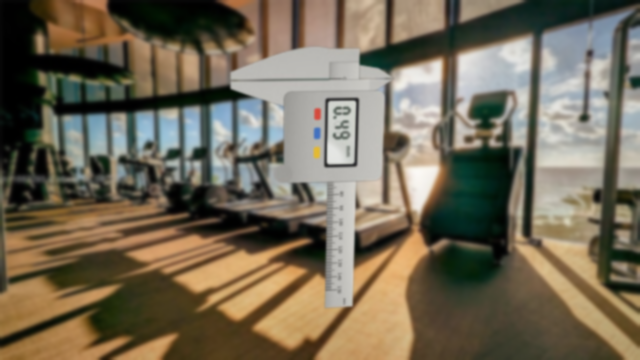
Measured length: 0.49 mm
